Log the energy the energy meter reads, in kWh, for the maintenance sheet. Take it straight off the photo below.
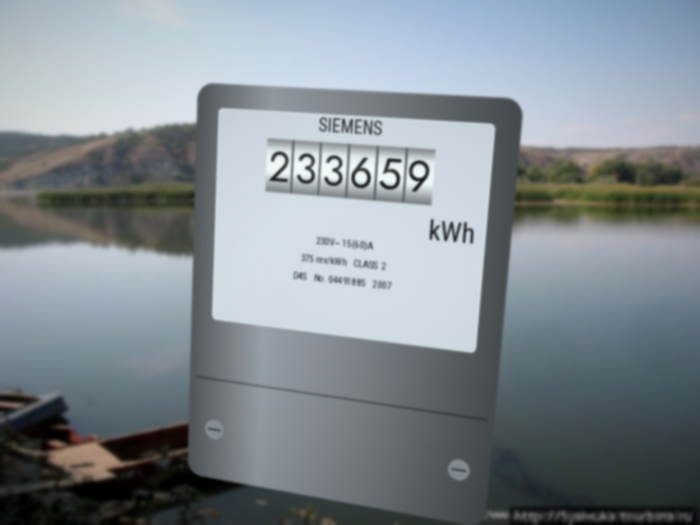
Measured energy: 233659 kWh
